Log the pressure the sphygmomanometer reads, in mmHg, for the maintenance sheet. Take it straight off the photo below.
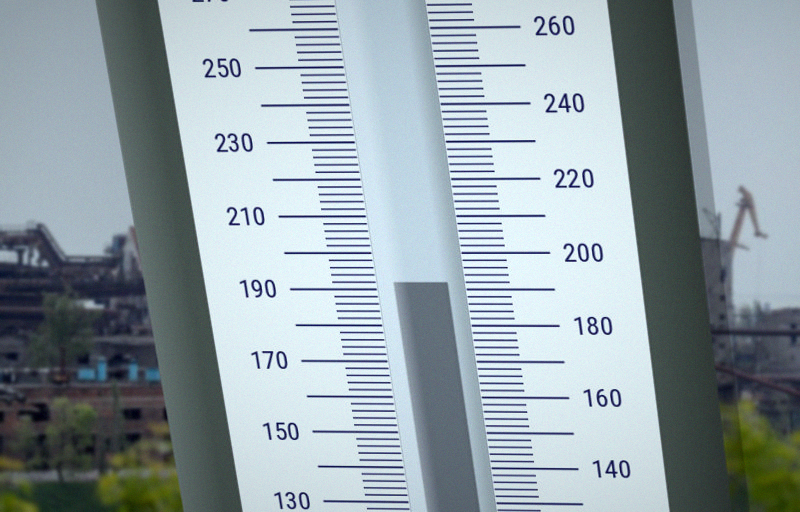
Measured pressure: 192 mmHg
